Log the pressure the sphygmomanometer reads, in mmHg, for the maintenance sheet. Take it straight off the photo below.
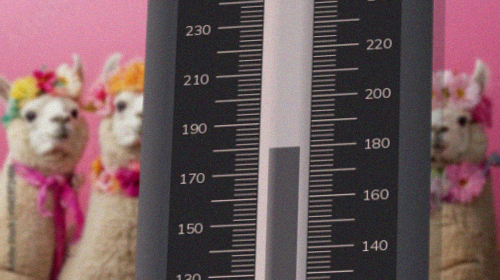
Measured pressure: 180 mmHg
